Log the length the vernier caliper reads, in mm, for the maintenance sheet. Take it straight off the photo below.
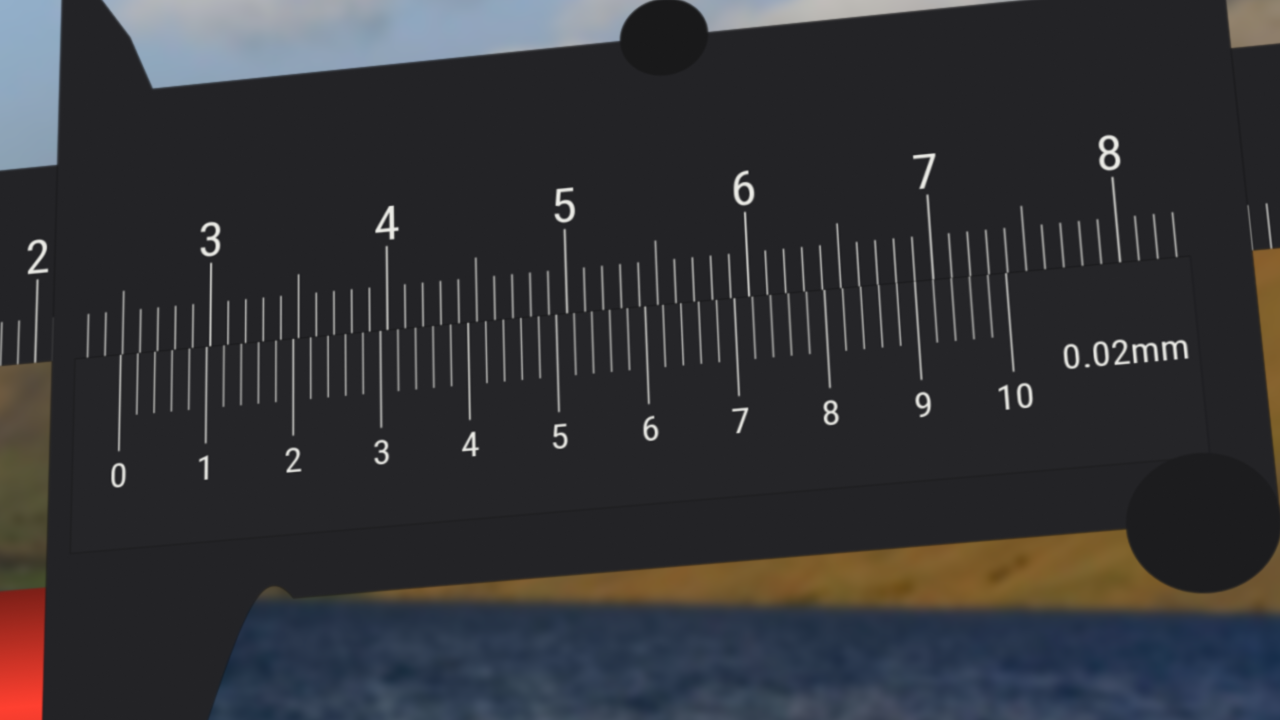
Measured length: 24.9 mm
